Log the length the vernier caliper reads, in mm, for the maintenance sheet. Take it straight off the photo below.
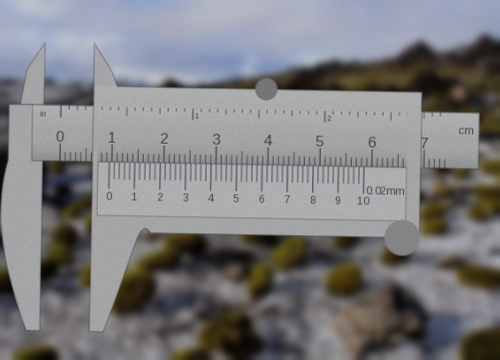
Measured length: 9.5 mm
